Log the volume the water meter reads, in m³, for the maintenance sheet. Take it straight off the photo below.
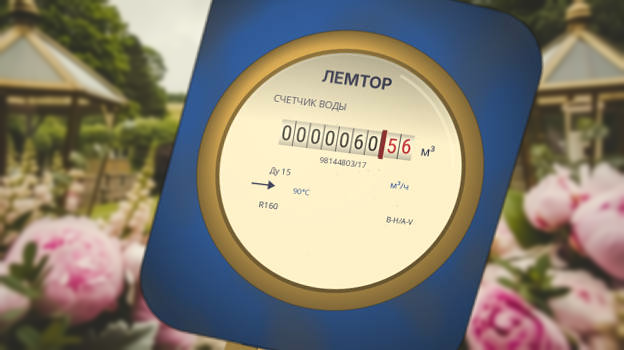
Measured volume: 60.56 m³
